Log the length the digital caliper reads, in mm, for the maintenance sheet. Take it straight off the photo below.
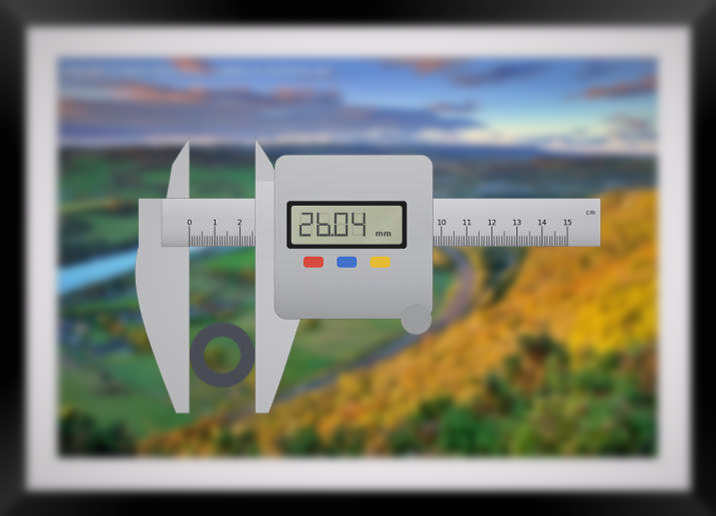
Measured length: 26.04 mm
